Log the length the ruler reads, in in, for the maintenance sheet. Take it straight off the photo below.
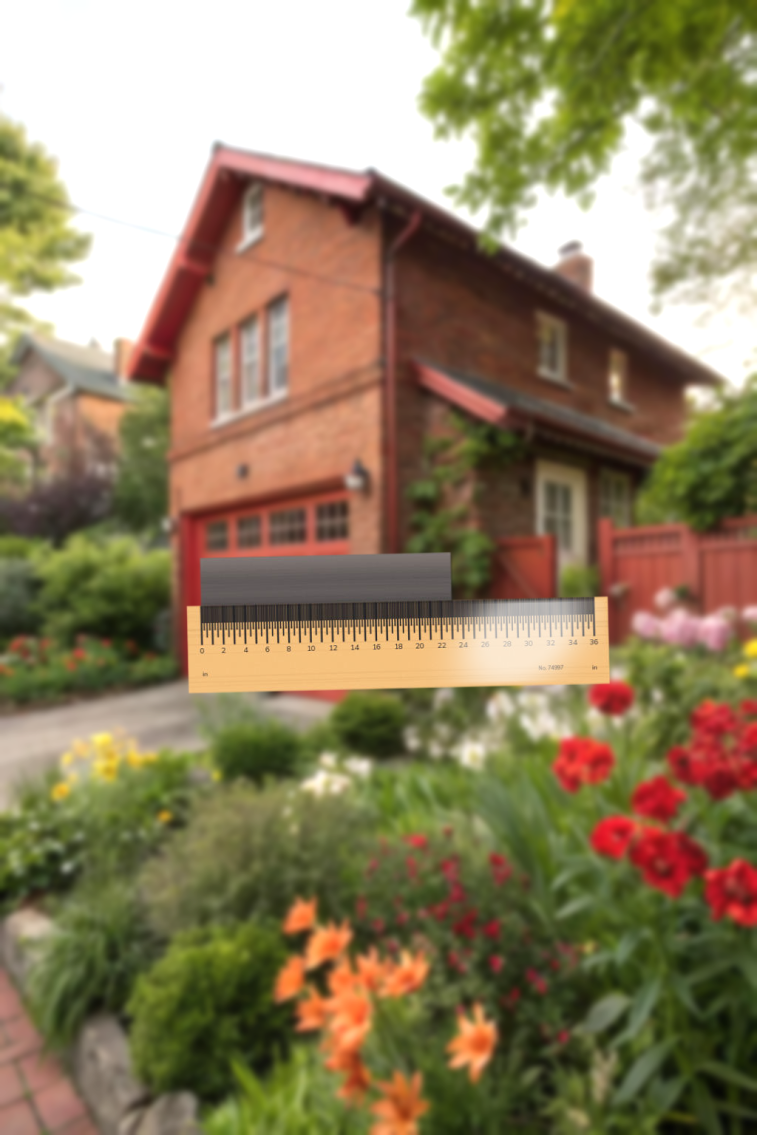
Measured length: 23 in
